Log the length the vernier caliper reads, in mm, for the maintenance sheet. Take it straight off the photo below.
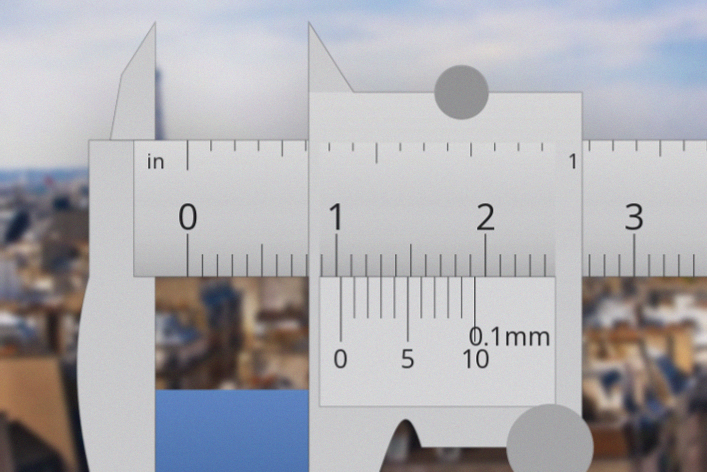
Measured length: 10.3 mm
